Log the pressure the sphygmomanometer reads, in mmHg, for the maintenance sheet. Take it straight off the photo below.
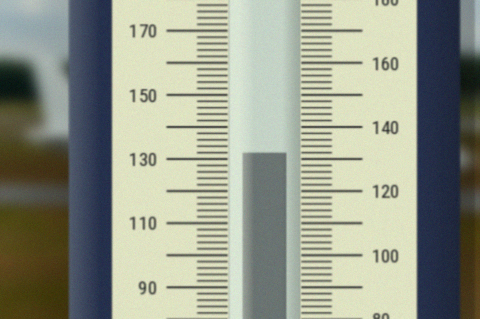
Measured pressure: 132 mmHg
